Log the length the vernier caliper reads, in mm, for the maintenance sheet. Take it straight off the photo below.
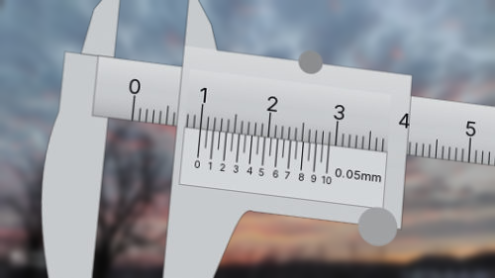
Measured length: 10.0 mm
